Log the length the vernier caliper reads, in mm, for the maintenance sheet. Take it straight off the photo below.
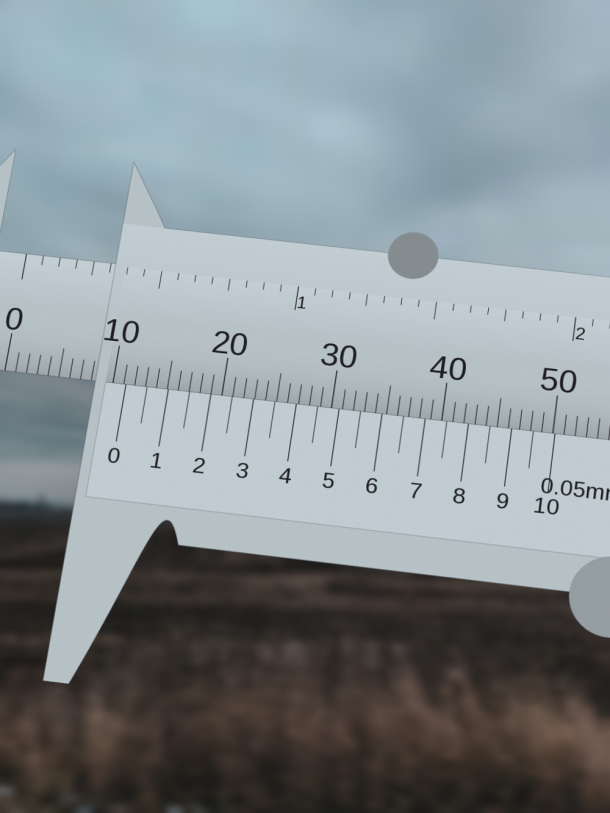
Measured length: 11.2 mm
